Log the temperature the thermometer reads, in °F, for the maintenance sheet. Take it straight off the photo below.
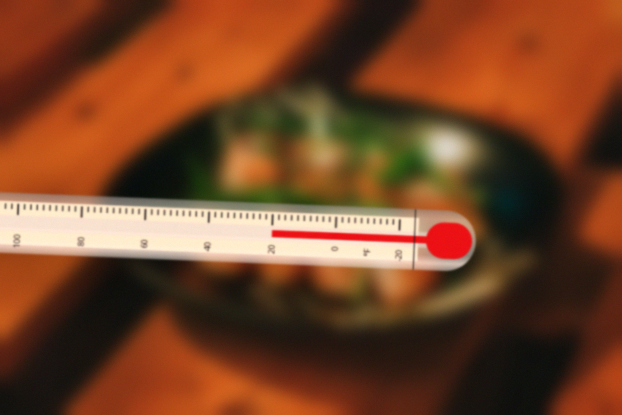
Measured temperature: 20 °F
